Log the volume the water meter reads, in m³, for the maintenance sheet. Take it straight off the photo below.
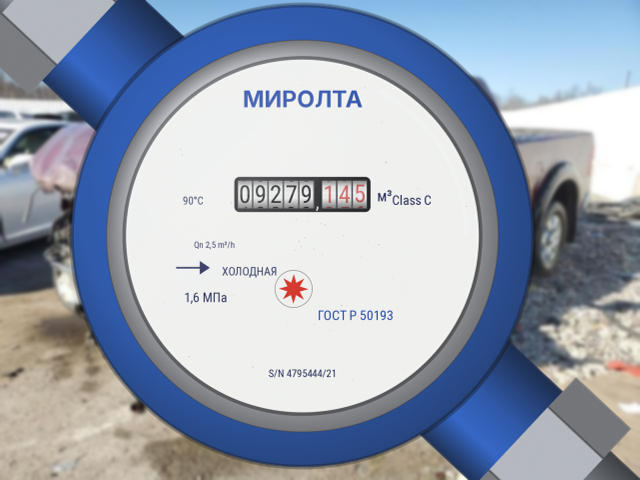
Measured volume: 9279.145 m³
